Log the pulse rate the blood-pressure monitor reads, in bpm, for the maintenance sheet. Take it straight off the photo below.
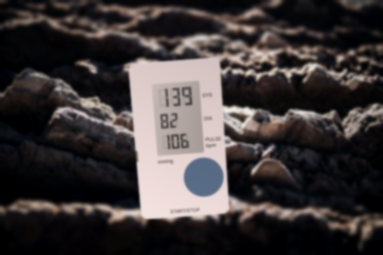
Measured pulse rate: 106 bpm
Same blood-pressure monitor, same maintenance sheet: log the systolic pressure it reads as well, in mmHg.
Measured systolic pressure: 139 mmHg
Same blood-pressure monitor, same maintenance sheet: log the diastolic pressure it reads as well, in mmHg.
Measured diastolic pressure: 82 mmHg
